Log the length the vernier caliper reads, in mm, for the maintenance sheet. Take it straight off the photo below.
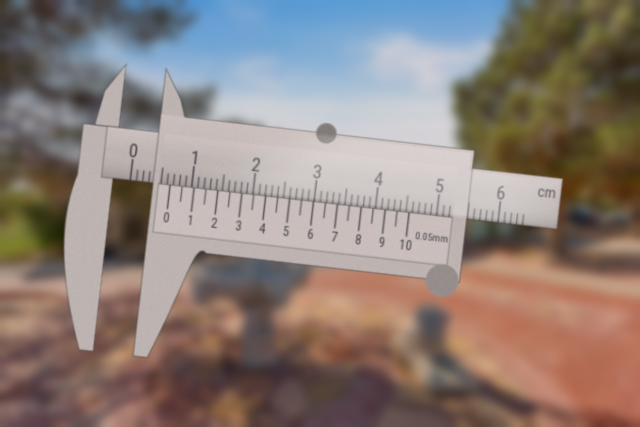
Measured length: 6.5 mm
